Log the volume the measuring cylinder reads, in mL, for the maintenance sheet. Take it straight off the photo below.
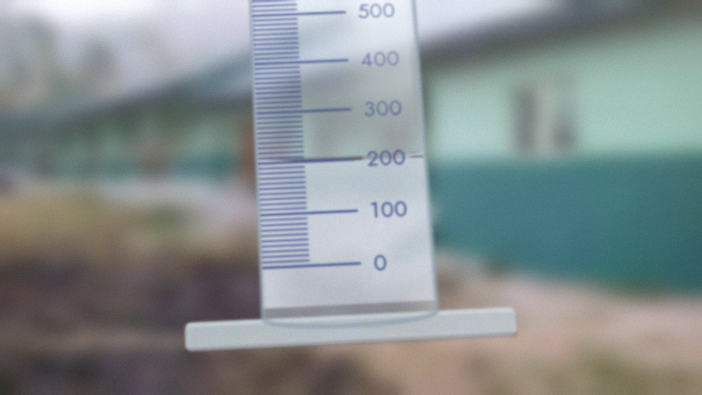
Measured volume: 200 mL
